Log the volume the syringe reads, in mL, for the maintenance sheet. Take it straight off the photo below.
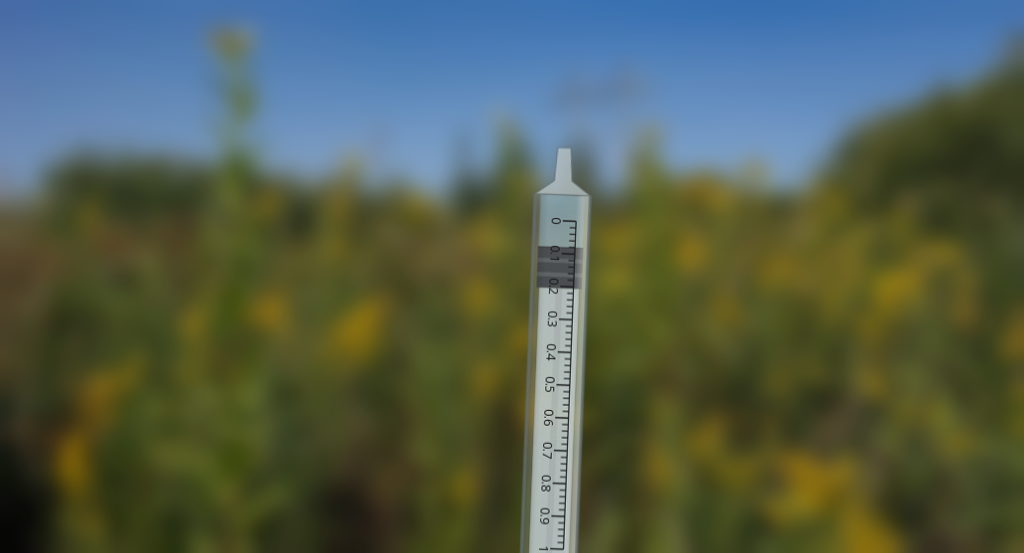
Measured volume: 0.08 mL
